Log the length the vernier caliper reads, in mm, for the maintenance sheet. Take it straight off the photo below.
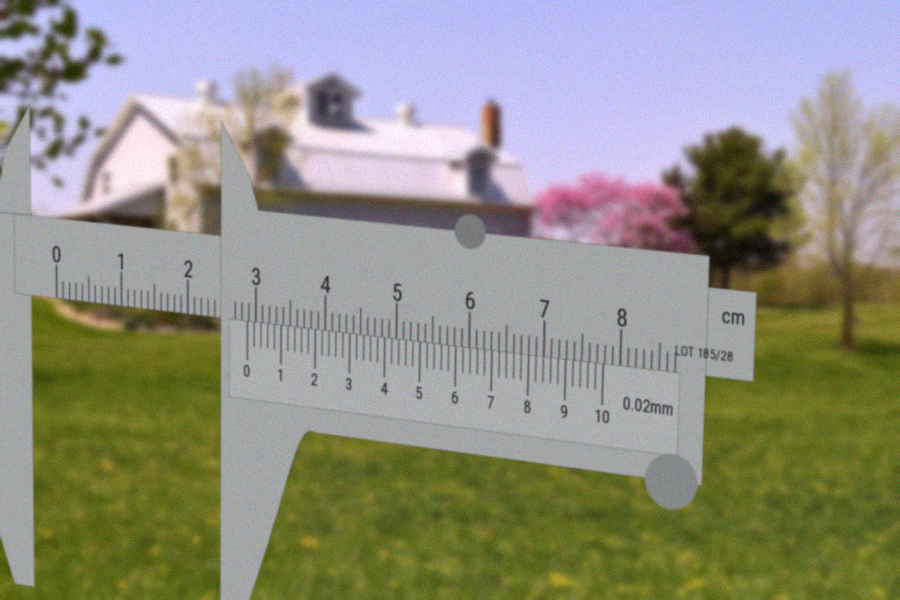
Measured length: 28.8 mm
